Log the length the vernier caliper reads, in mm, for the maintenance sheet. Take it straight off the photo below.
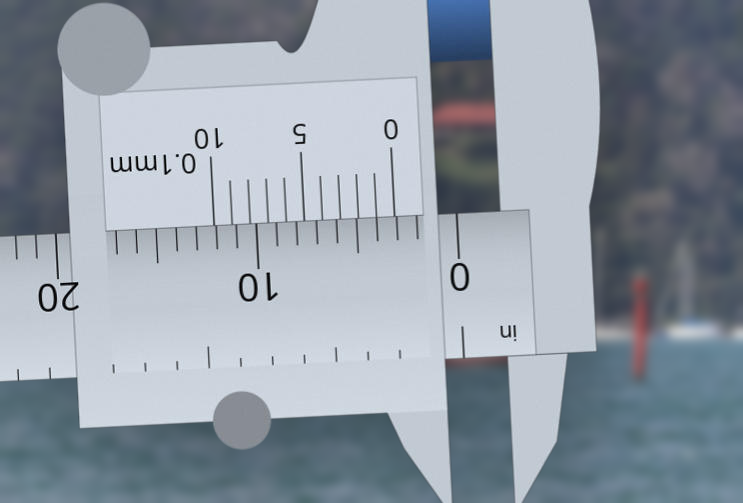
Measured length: 3.1 mm
